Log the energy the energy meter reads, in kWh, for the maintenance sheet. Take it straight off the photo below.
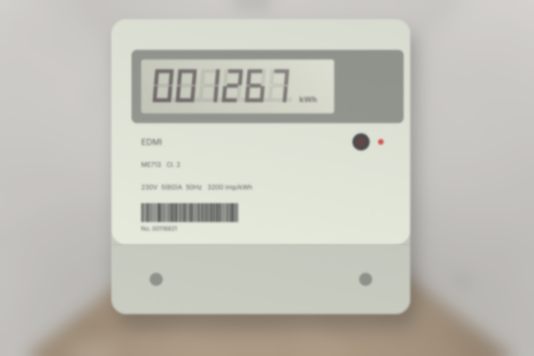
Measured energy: 1267 kWh
